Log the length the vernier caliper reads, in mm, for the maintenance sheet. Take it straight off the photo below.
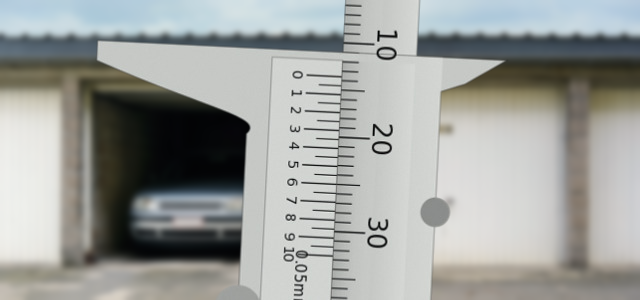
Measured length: 13.6 mm
